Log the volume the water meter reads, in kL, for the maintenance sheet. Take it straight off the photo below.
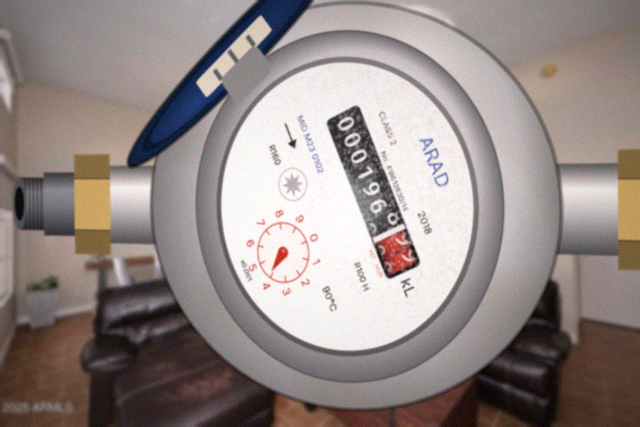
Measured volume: 1968.994 kL
